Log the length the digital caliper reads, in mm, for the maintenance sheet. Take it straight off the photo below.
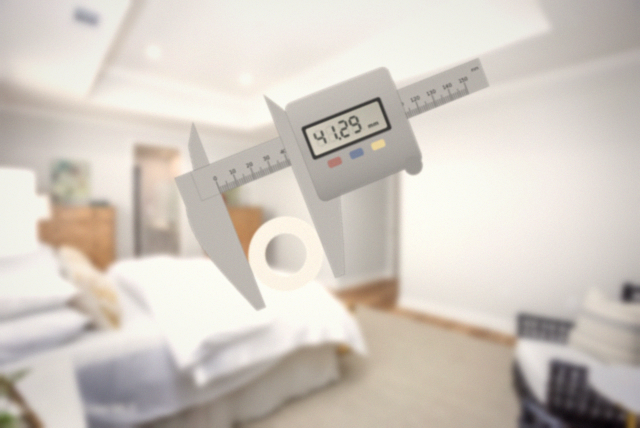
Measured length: 41.29 mm
